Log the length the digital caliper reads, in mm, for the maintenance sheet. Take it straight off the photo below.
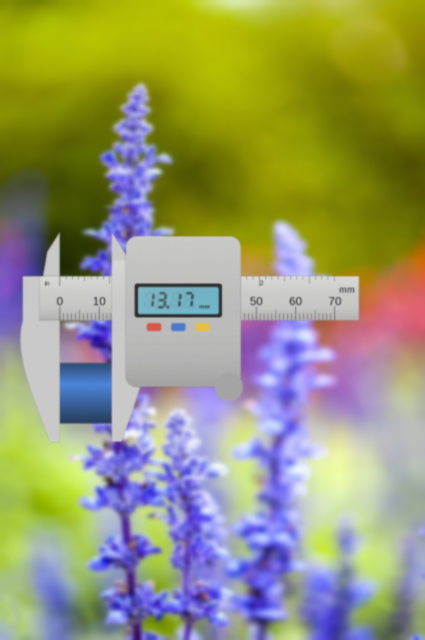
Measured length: 13.17 mm
